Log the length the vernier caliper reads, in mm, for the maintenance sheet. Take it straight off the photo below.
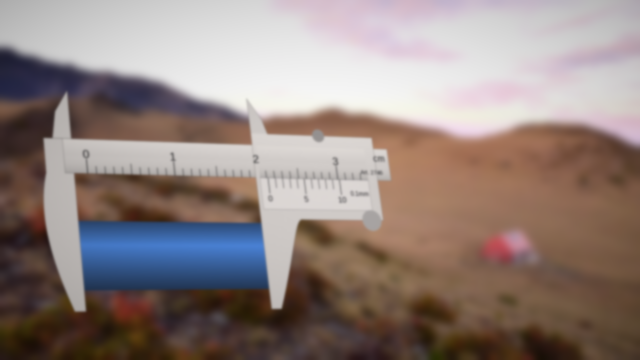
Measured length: 21.2 mm
